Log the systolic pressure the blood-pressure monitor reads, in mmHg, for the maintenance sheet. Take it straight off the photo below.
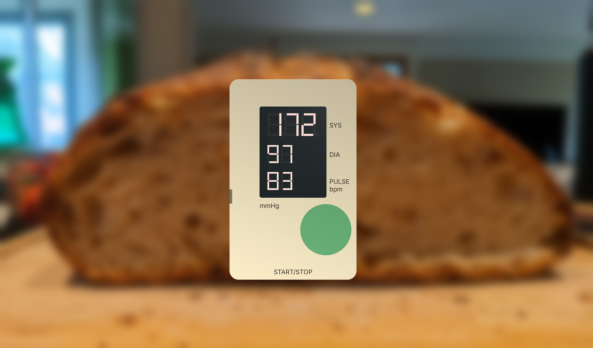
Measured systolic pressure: 172 mmHg
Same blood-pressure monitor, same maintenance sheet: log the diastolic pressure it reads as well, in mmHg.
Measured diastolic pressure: 97 mmHg
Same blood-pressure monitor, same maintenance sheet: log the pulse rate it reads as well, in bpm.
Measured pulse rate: 83 bpm
